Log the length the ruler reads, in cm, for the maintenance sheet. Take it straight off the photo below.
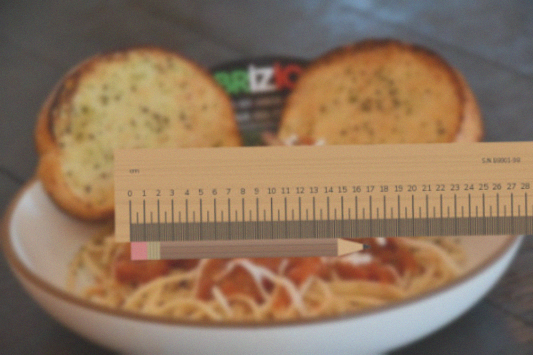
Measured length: 17 cm
